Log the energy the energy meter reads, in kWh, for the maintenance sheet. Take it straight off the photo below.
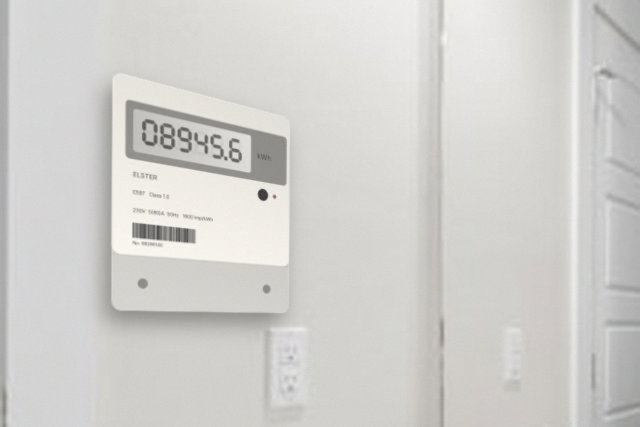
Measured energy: 8945.6 kWh
